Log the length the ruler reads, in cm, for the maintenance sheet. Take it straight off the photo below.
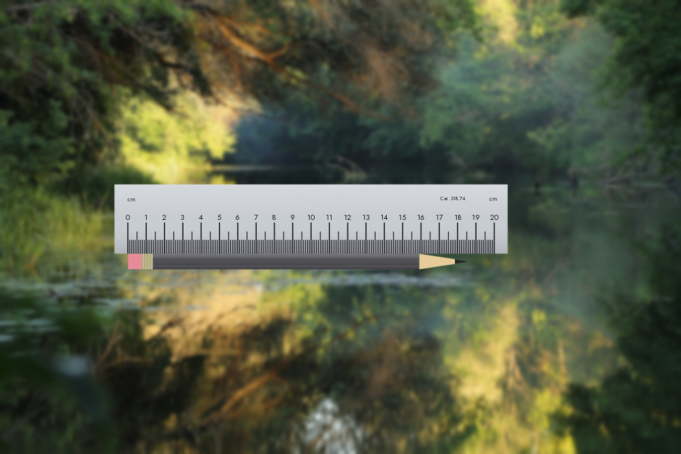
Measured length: 18.5 cm
